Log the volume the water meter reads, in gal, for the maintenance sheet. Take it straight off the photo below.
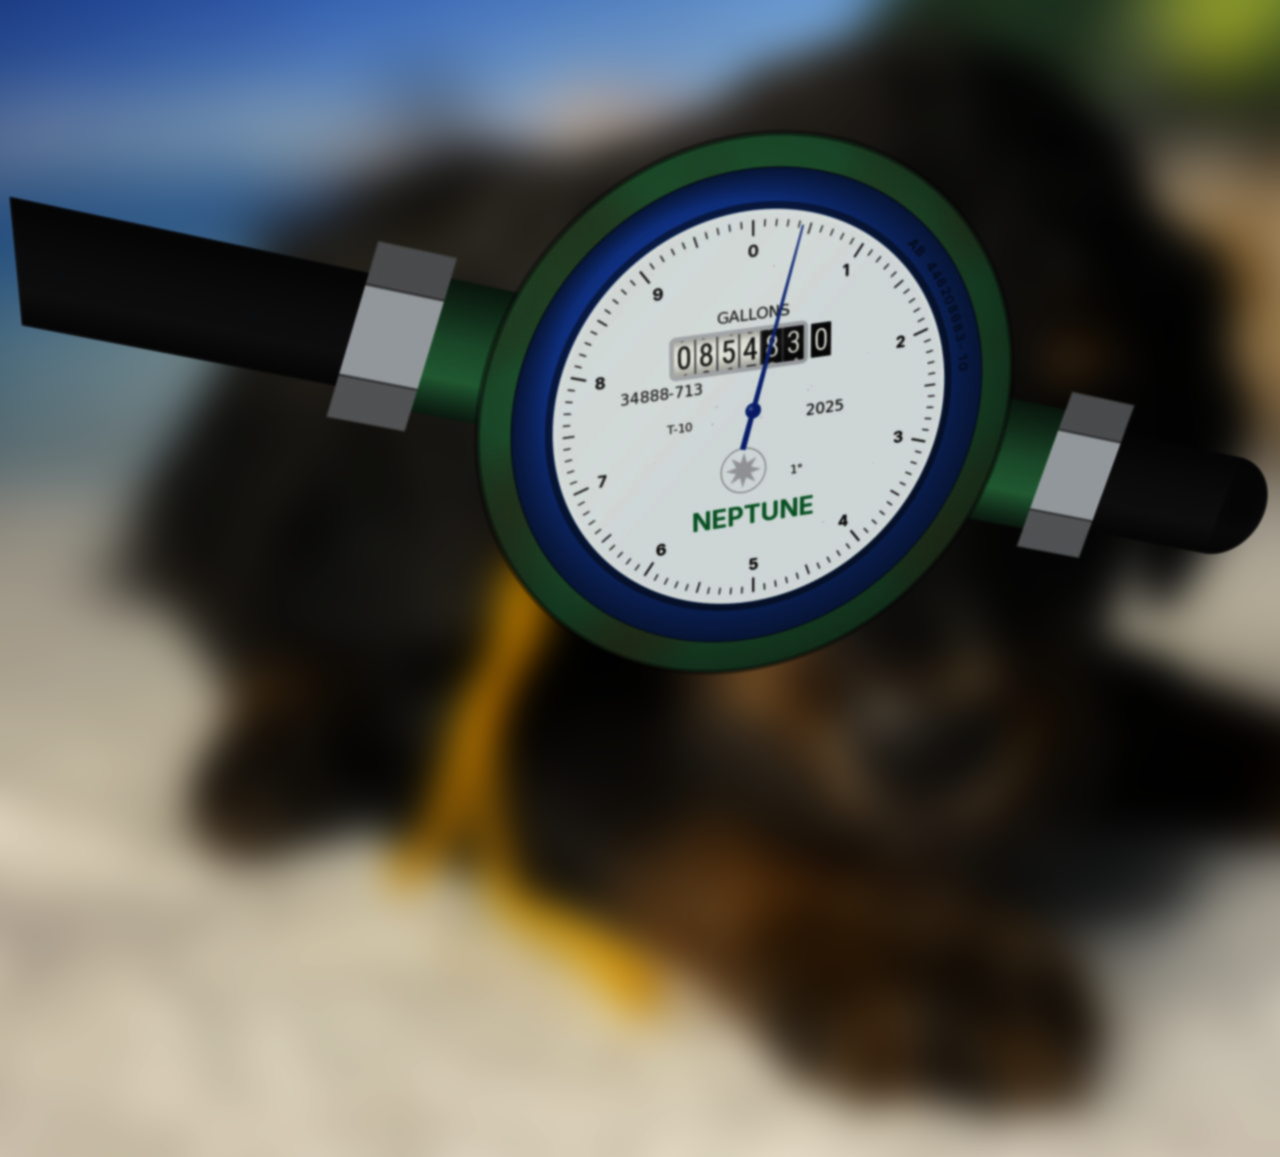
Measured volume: 854830.4 gal
